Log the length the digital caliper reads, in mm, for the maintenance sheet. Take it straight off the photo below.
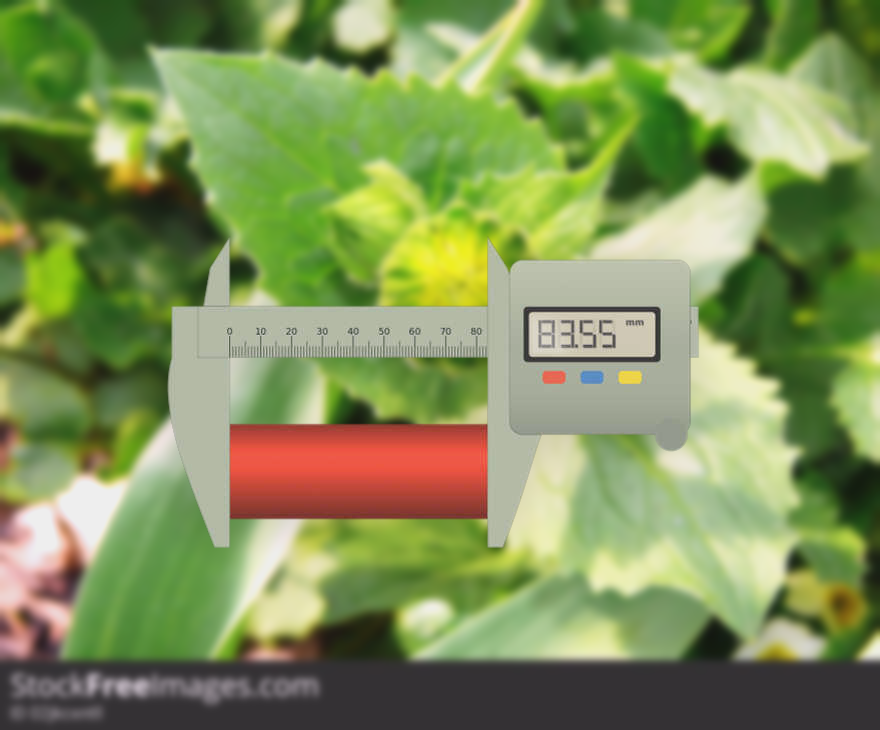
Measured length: 83.55 mm
